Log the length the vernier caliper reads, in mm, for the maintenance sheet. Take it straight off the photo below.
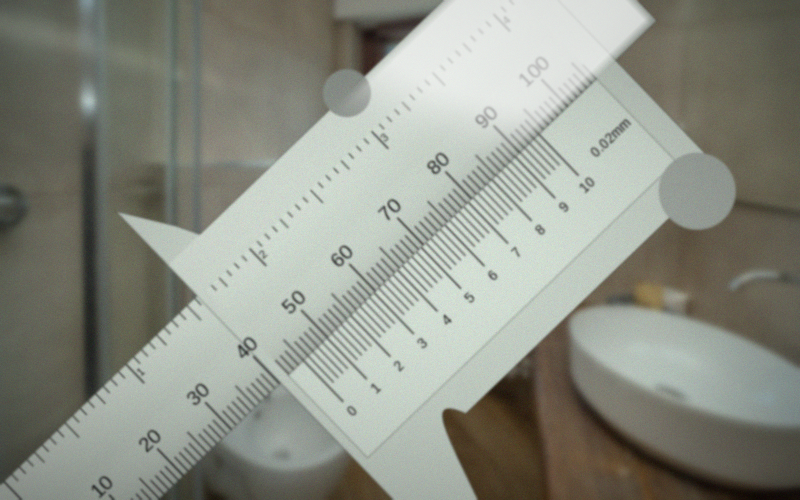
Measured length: 45.0 mm
